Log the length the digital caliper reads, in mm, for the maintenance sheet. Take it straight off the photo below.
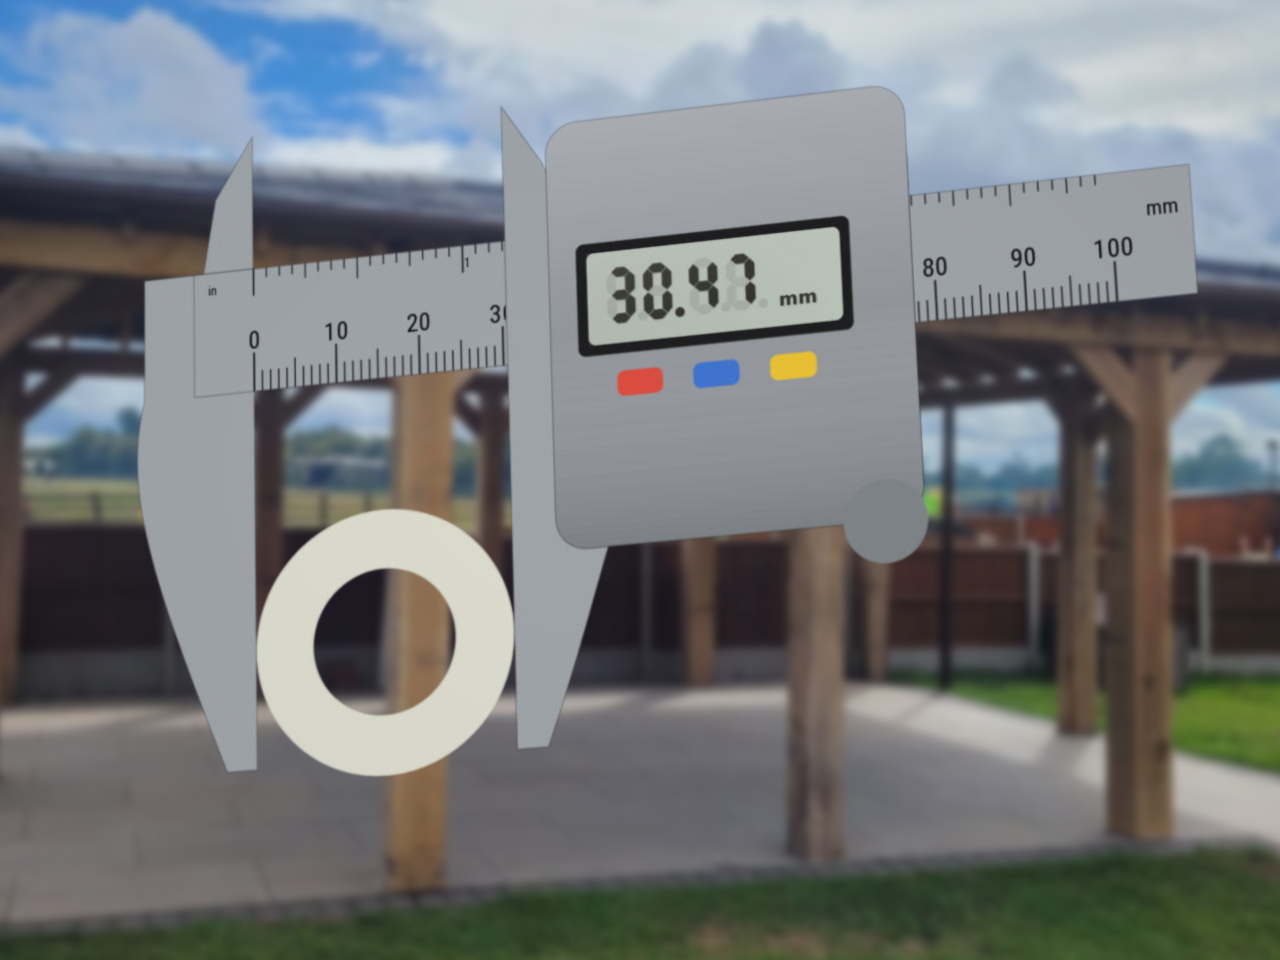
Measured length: 30.47 mm
